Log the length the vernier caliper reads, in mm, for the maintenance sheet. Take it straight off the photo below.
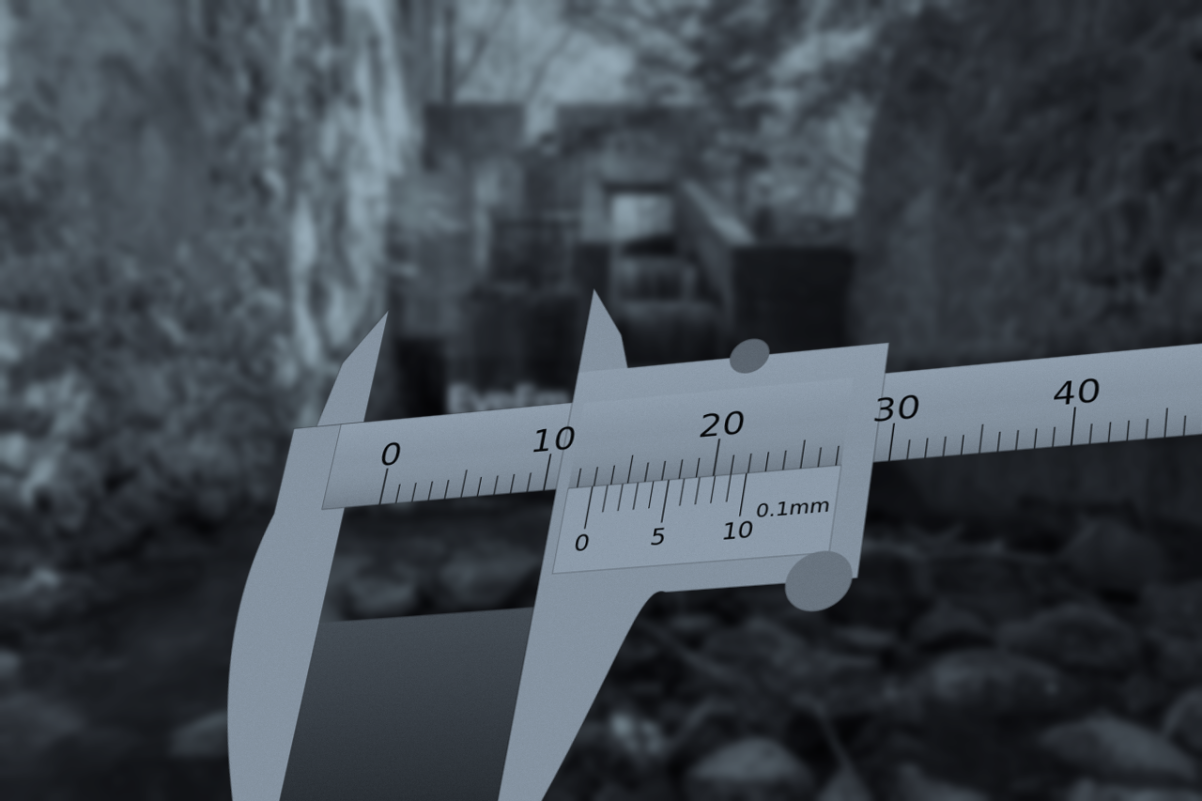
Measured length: 12.9 mm
